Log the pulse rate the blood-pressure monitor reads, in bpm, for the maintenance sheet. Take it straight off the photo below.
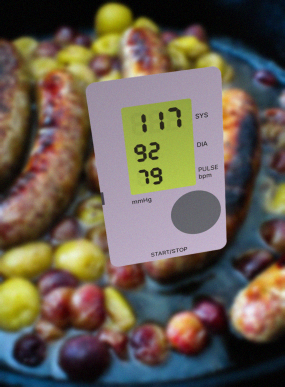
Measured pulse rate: 79 bpm
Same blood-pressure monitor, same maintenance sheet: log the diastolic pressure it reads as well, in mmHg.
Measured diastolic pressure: 92 mmHg
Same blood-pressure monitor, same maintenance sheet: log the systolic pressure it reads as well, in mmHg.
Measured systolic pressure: 117 mmHg
